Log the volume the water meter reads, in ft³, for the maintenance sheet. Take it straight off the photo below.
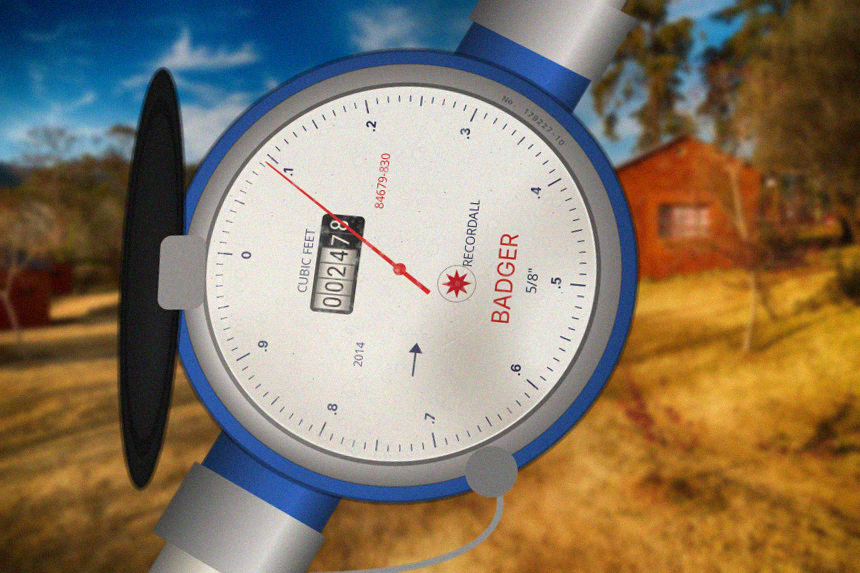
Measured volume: 2478.09 ft³
